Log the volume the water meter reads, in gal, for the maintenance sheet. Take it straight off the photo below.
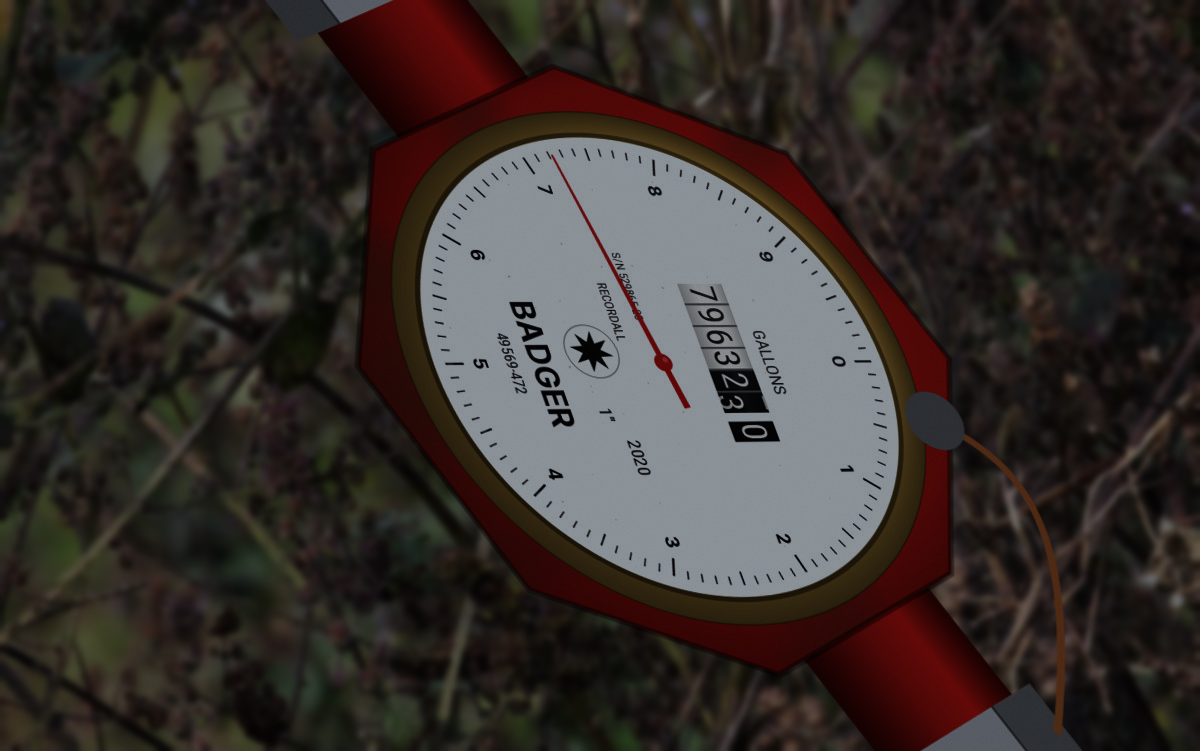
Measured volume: 7963227.2 gal
